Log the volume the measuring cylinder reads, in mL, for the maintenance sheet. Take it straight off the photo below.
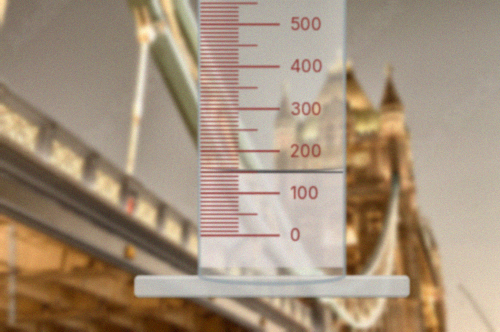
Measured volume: 150 mL
